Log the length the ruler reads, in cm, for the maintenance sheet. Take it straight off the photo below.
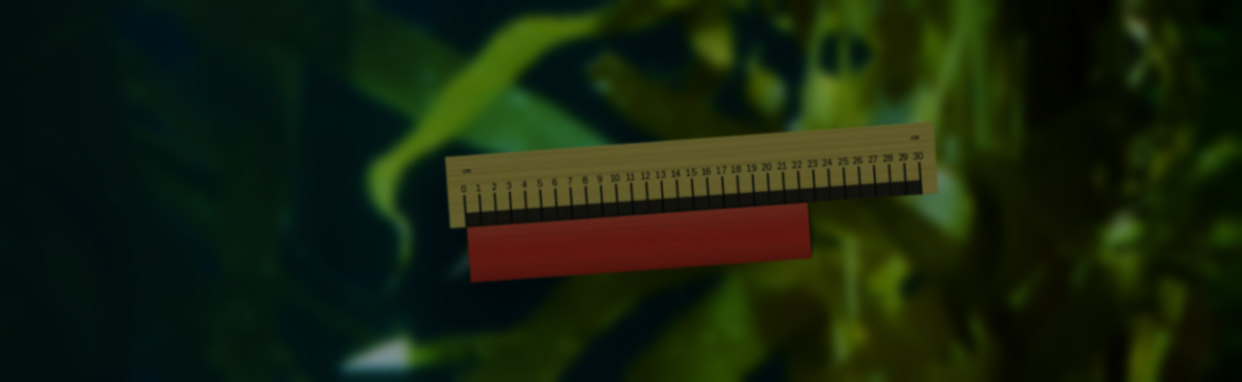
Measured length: 22.5 cm
